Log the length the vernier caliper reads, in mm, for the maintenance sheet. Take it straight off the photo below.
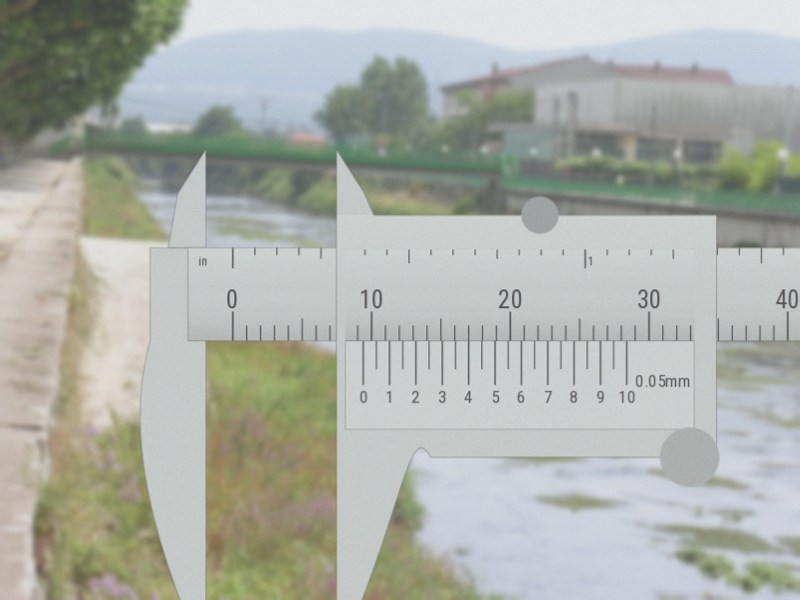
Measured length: 9.4 mm
